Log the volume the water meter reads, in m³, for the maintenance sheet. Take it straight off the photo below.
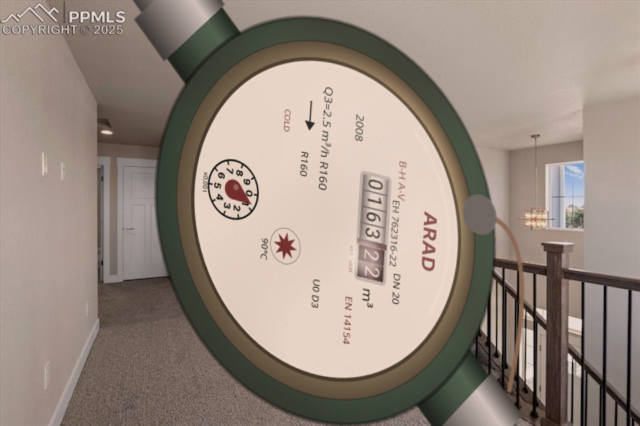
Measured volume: 163.220 m³
